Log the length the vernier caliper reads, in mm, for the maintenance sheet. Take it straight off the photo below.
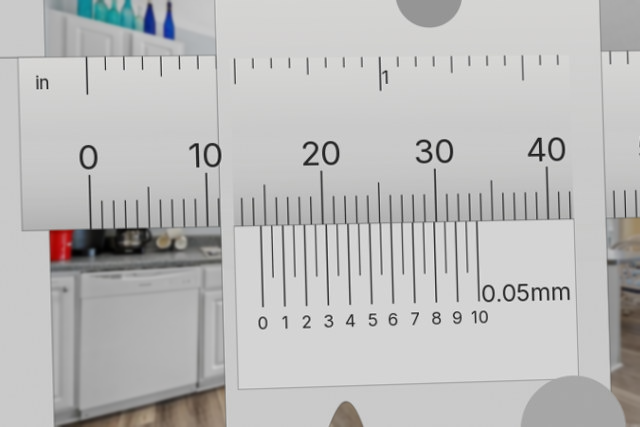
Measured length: 14.6 mm
